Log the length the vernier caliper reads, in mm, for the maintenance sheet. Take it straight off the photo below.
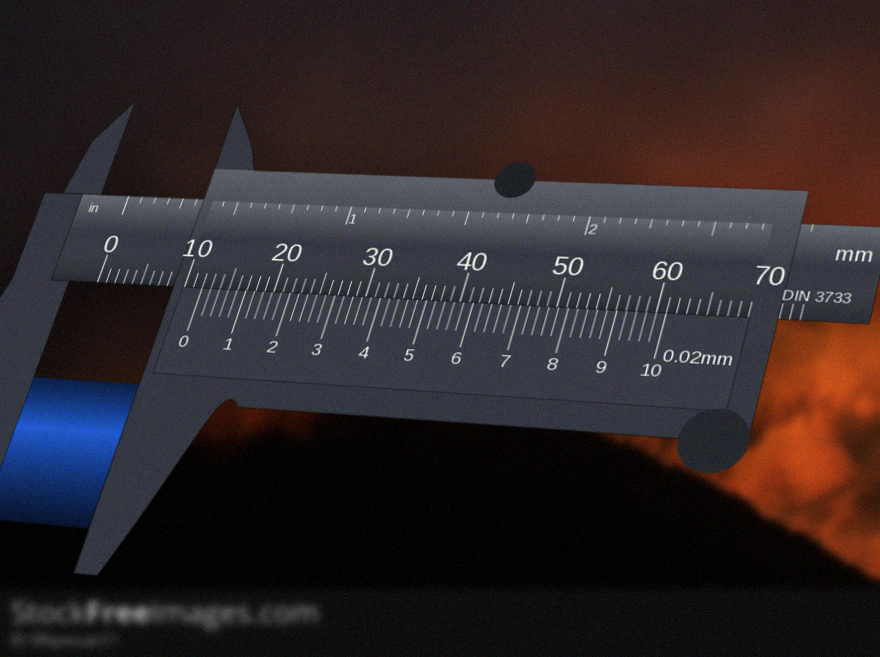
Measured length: 12.0 mm
